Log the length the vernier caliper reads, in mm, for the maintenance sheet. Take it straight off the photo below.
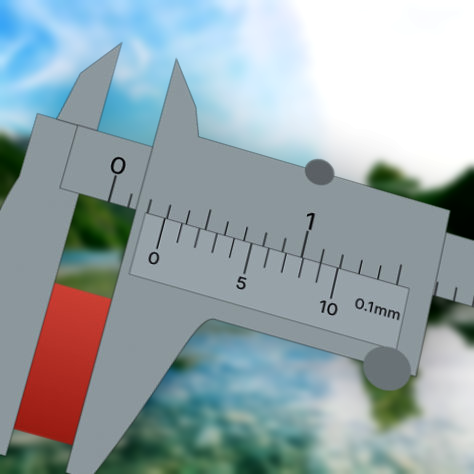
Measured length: 2.9 mm
